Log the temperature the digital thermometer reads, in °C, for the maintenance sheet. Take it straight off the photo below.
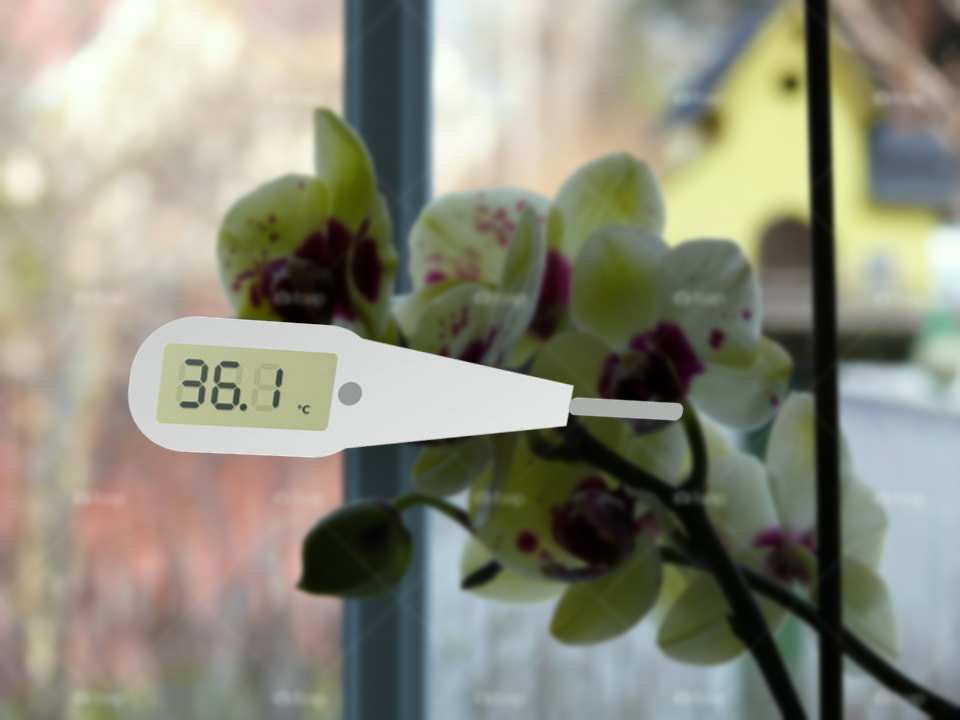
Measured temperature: 36.1 °C
